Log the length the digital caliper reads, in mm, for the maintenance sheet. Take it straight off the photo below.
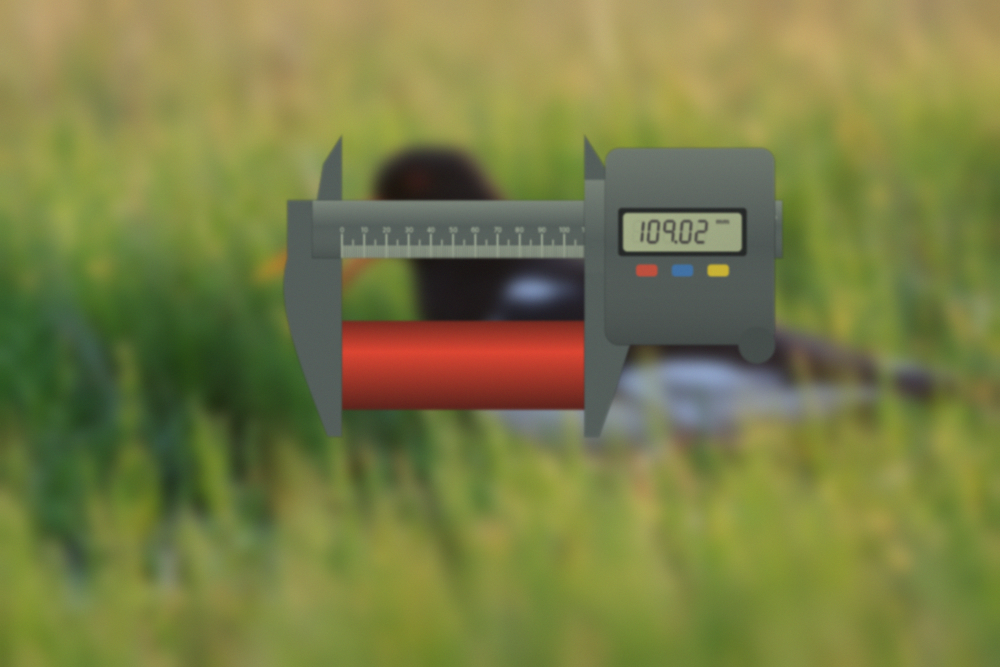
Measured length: 109.02 mm
